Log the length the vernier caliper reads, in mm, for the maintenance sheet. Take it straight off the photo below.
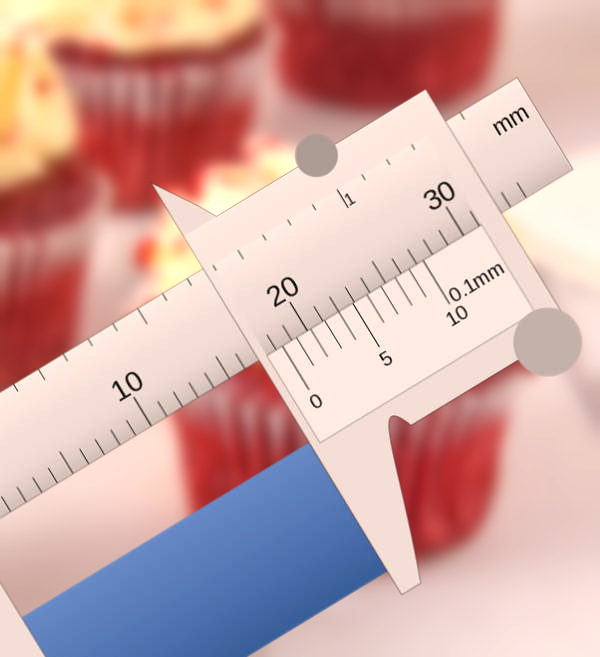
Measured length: 18.4 mm
